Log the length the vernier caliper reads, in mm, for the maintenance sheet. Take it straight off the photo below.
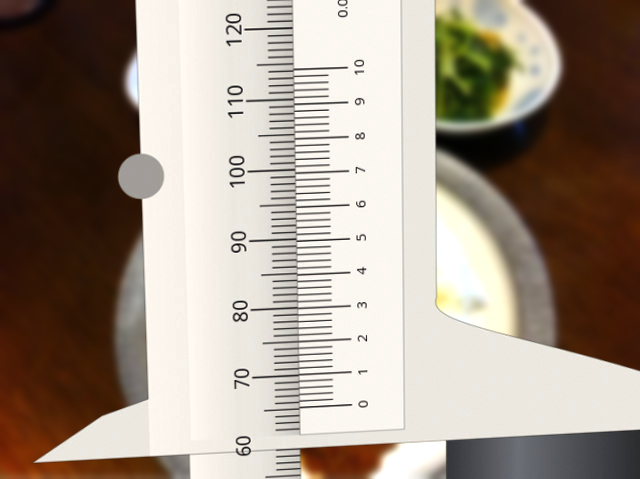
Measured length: 65.2 mm
